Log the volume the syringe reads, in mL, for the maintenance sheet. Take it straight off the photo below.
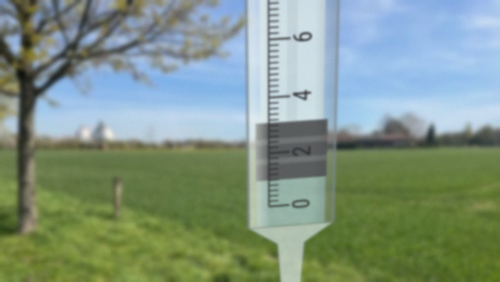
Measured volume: 1 mL
